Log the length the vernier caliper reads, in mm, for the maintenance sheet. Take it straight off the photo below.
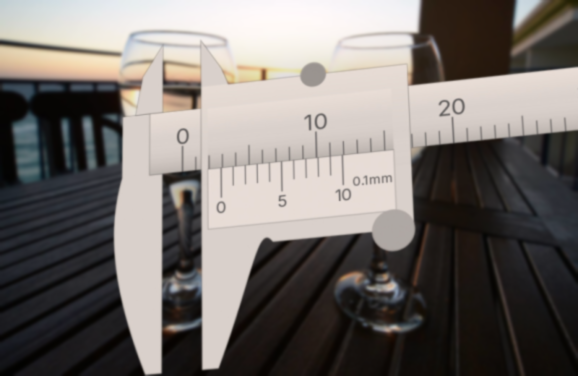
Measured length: 2.9 mm
